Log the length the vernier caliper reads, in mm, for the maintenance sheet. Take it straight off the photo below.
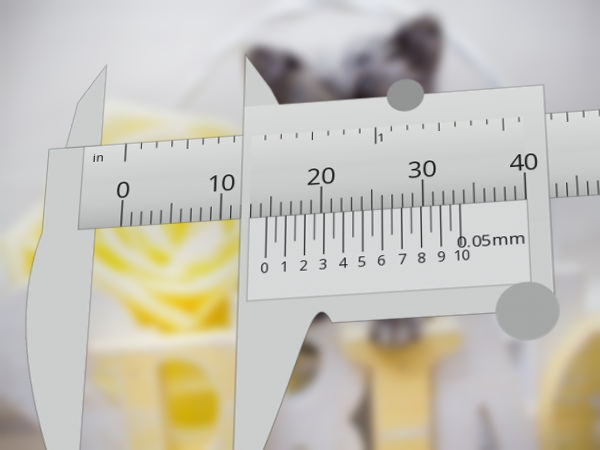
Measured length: 14.6 mm
